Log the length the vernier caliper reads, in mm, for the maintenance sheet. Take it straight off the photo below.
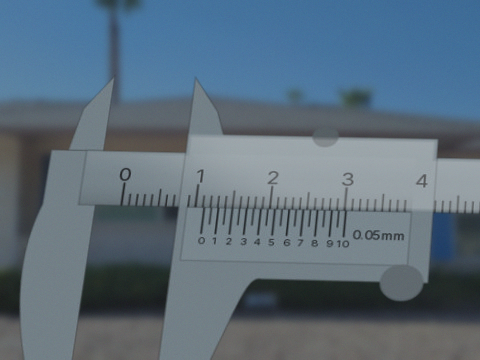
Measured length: 11.2 mm
